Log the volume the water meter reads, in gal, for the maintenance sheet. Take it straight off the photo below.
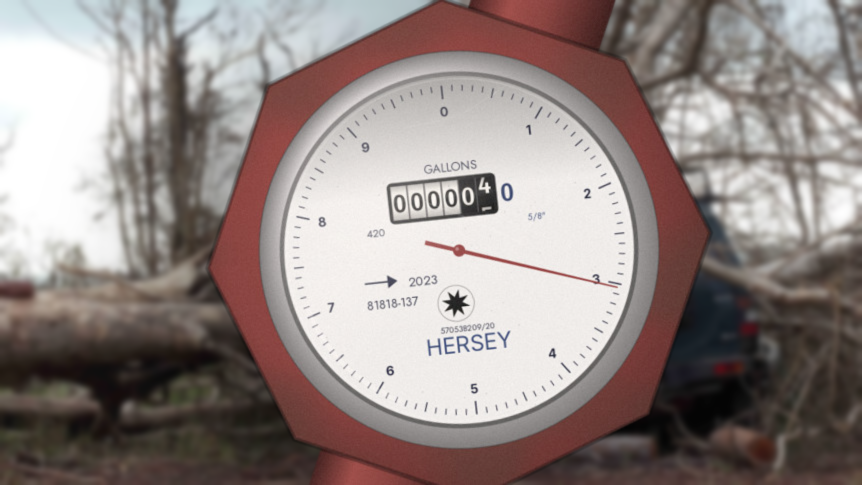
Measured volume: 43.0 gal
